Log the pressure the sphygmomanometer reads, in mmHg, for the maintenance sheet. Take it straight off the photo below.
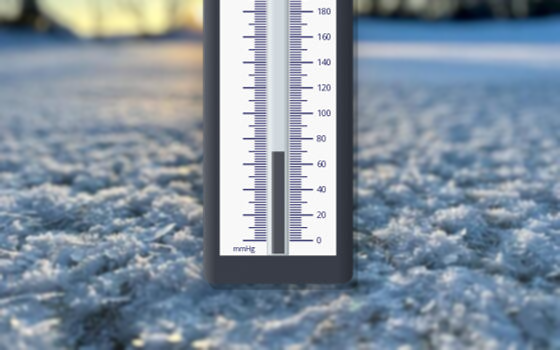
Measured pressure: 70 mmHg
